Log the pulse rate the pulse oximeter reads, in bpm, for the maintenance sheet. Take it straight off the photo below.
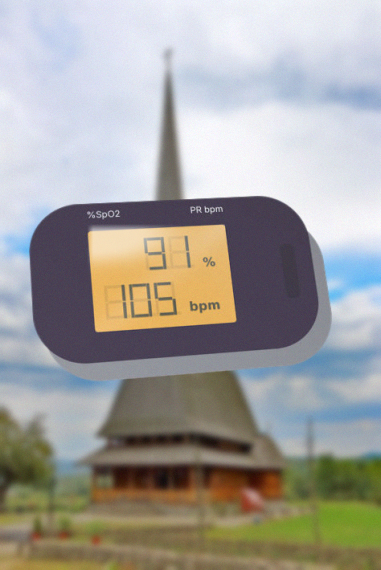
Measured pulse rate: 105 bpm
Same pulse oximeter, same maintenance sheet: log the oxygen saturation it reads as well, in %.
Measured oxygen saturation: 91 %
